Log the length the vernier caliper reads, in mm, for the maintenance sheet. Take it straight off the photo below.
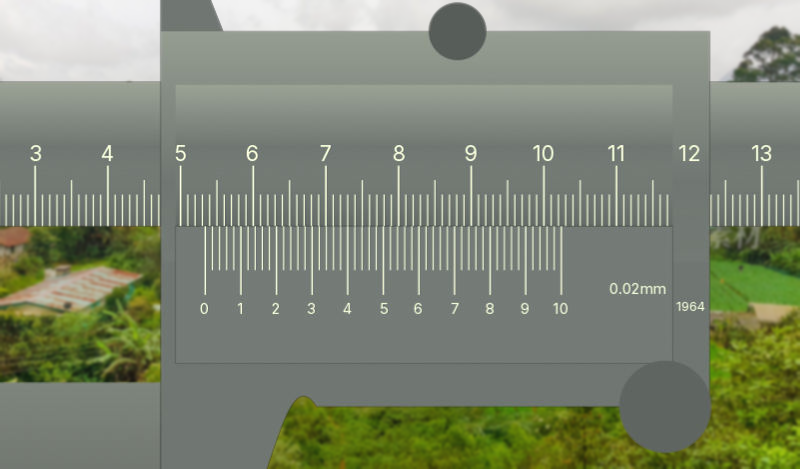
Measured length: 53.4 mm
